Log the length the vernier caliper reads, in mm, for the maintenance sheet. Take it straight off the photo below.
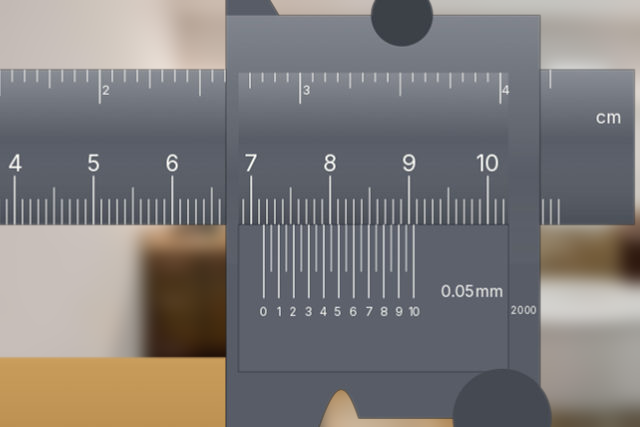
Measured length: 71.6 mm
